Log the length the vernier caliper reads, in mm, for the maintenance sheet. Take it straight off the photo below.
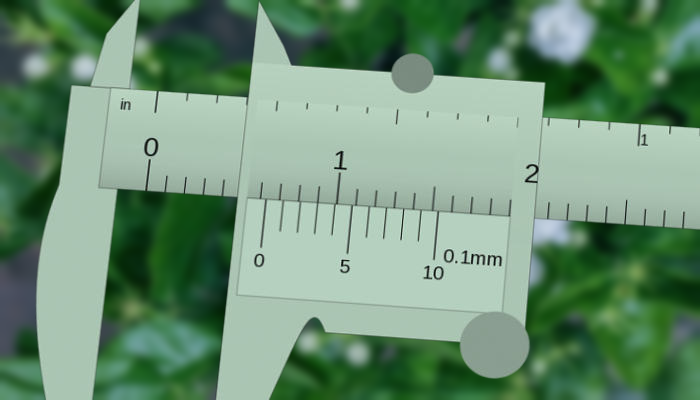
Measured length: 6.3 mm
